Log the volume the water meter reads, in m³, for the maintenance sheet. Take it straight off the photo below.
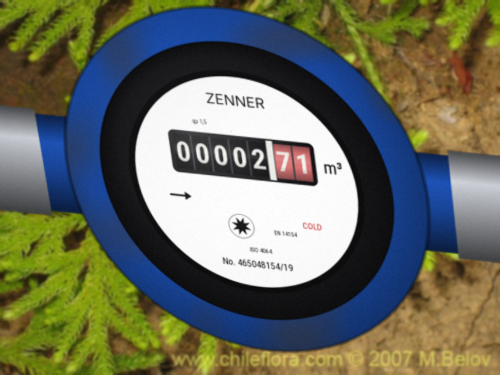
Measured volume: 2.71 m³
